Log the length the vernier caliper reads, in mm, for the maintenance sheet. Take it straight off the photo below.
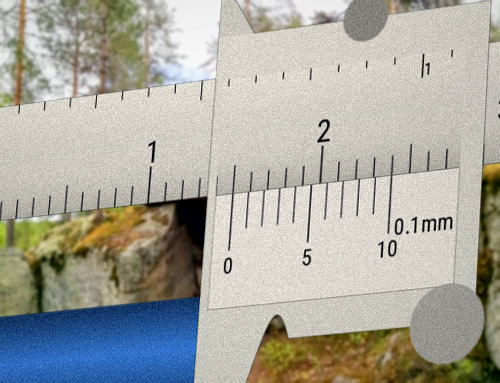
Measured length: 15.0 mm
